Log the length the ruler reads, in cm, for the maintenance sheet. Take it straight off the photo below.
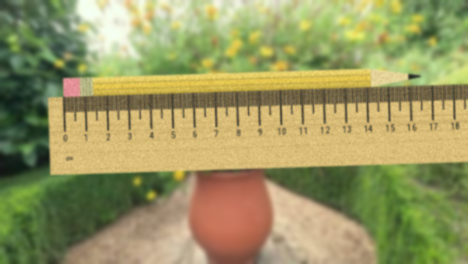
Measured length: 16.5 cm
